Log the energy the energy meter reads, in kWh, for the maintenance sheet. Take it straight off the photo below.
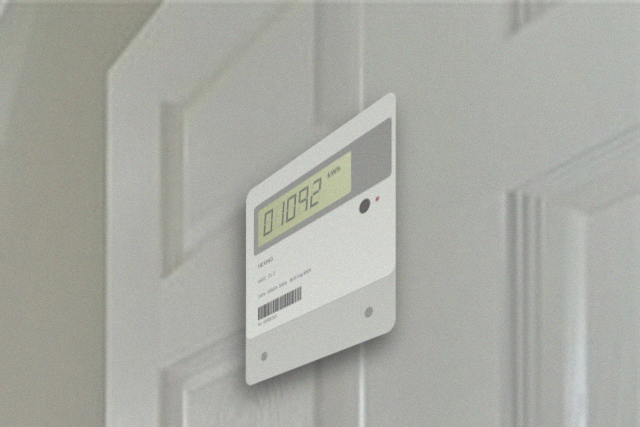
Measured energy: 1092 kWh
